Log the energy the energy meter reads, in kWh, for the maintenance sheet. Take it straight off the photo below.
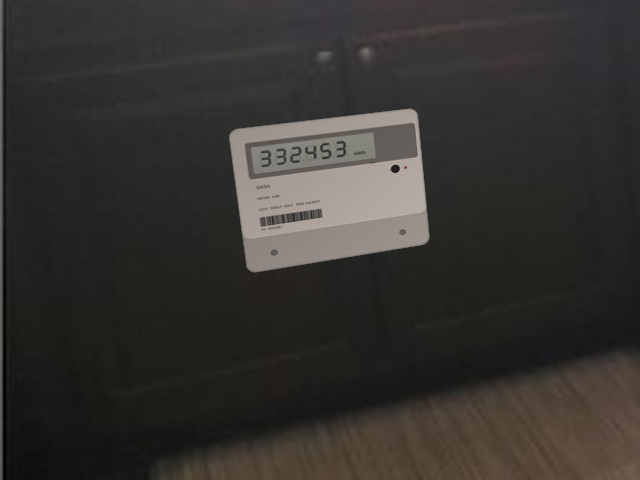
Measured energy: 332453 kWh
